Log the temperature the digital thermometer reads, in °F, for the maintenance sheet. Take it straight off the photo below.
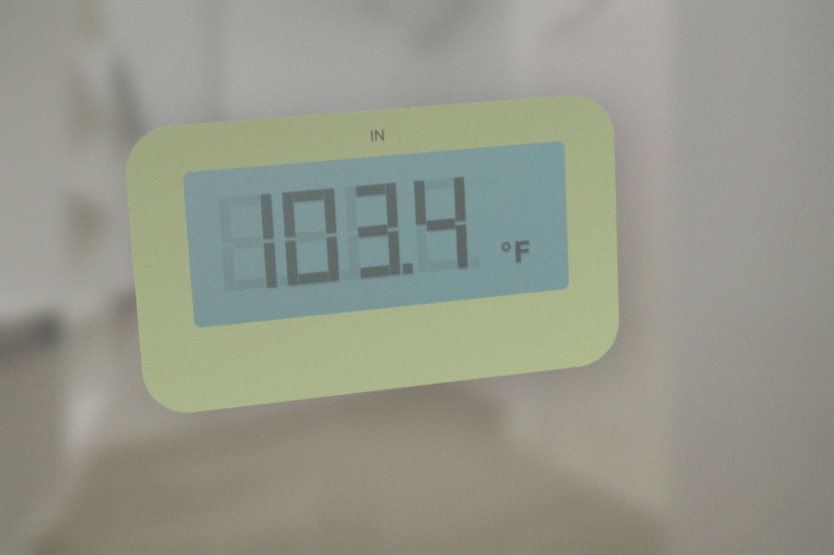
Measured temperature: 103.4 °F
